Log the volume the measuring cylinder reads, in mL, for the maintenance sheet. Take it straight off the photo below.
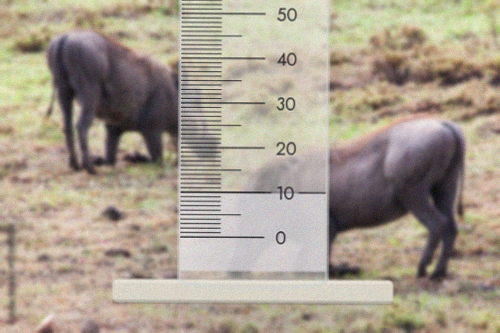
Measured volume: 10 mL
